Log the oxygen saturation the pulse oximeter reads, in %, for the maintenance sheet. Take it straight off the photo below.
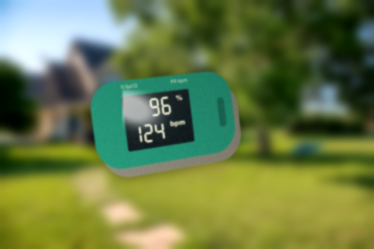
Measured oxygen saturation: 96 %
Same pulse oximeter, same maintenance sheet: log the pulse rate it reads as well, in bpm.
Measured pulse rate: 124 bpm
